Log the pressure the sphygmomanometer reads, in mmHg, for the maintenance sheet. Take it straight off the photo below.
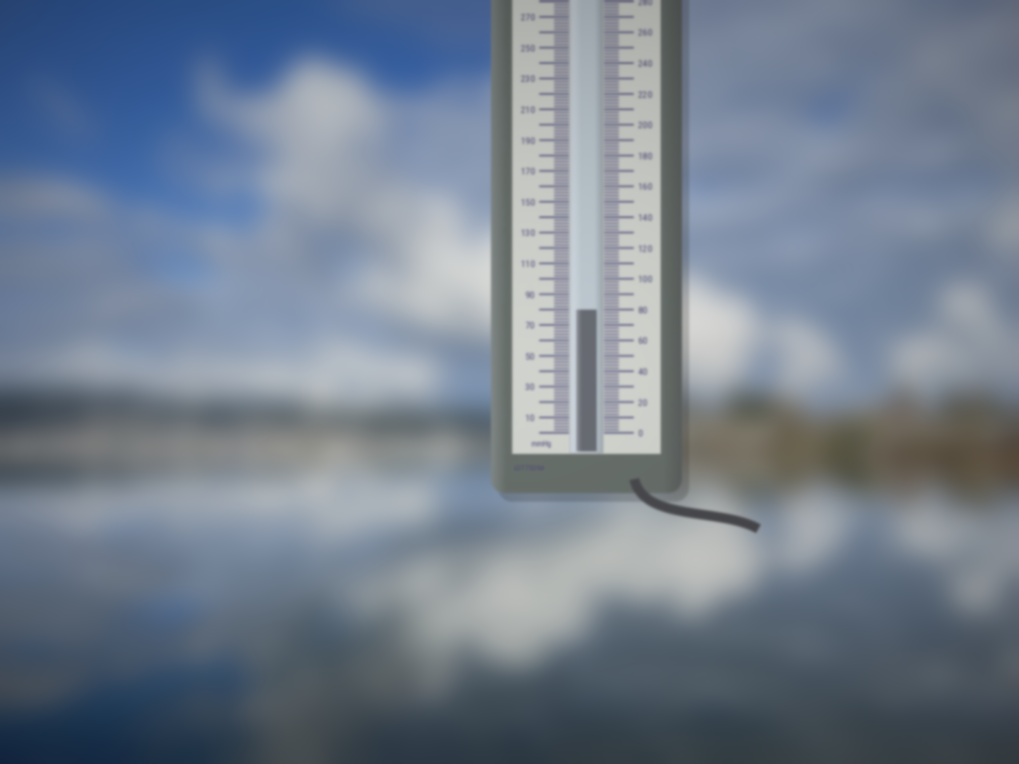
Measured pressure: 80 mmHg
